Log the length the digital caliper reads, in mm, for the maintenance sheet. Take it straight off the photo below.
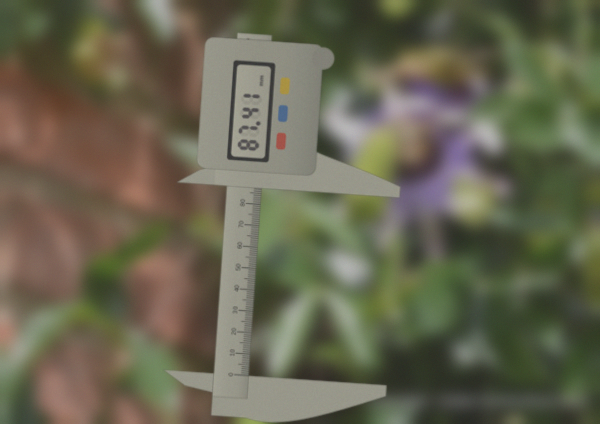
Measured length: 87.41 mm
